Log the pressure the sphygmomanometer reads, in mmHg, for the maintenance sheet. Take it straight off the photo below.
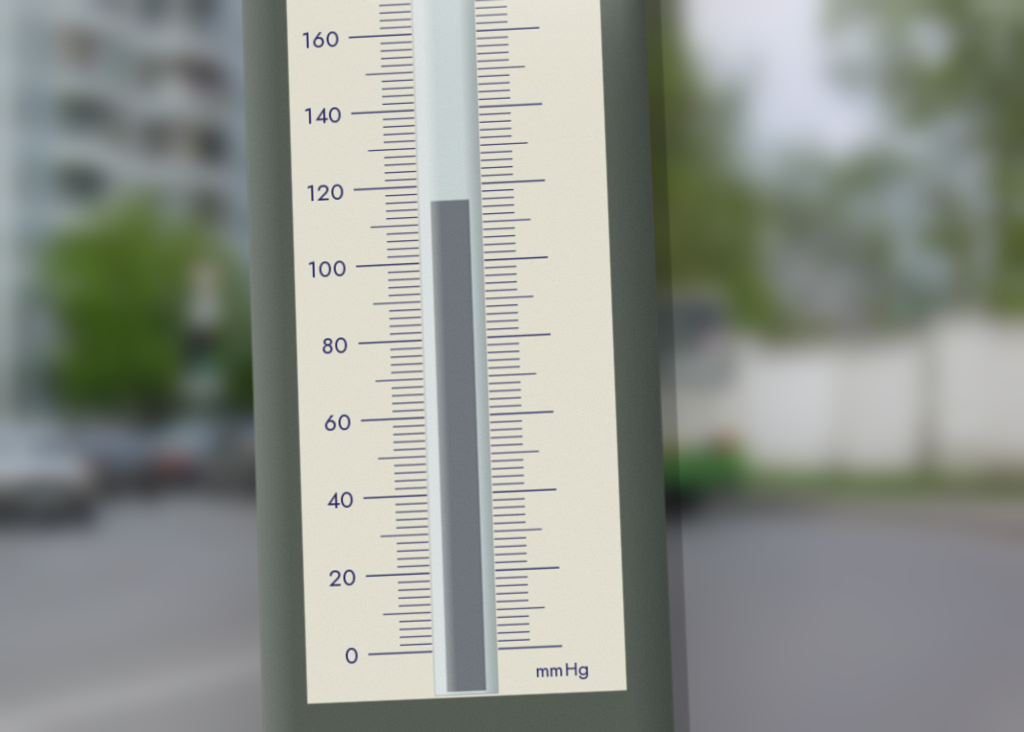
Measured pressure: 116 mmHg
